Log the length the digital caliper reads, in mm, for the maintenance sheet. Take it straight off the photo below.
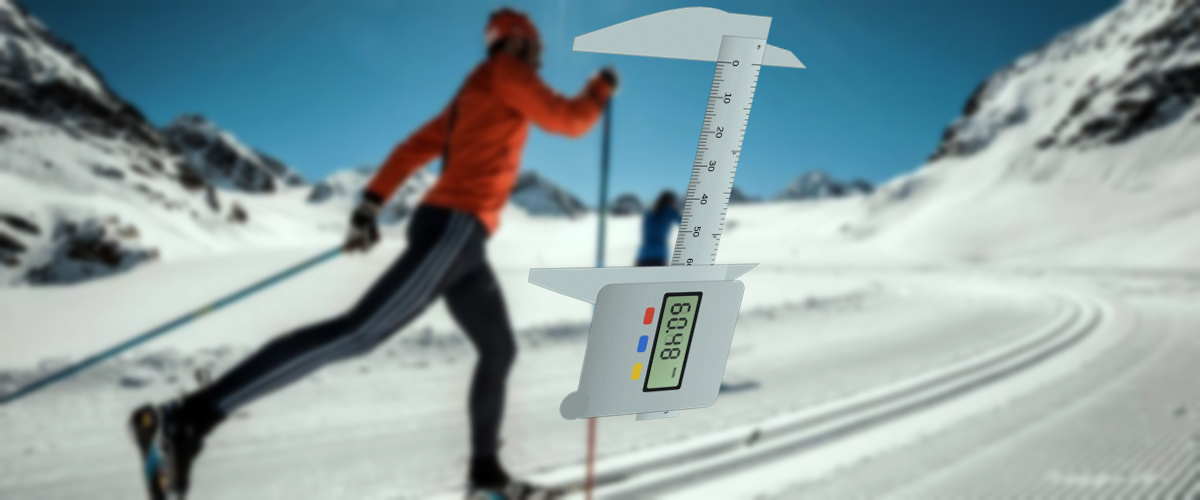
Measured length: 60.48 mm
